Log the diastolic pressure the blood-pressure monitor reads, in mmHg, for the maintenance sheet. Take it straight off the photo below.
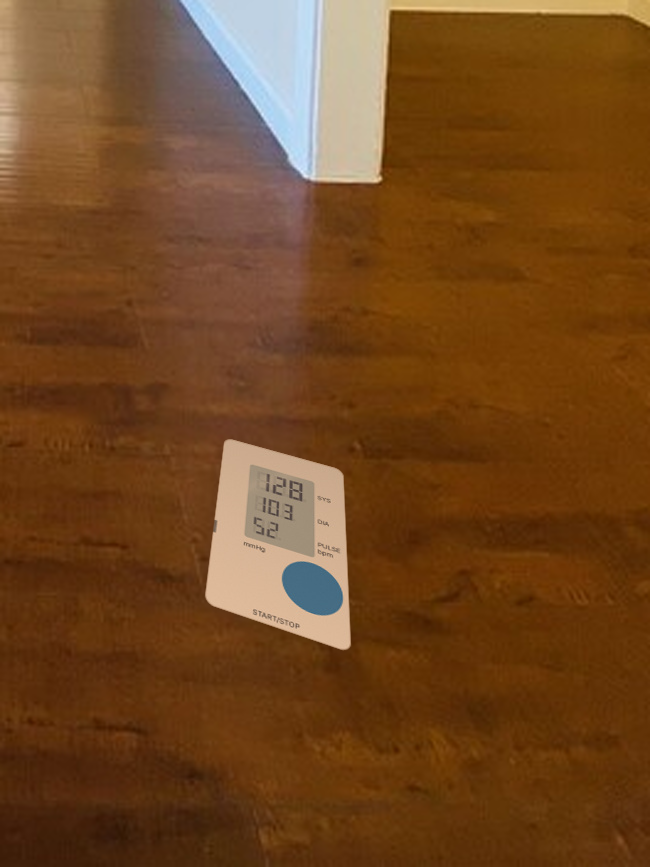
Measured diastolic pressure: 103 mmHg
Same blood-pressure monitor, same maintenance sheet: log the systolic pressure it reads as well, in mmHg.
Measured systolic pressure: 128 mmHg
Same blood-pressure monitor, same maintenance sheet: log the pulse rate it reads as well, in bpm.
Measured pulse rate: 52 bpm
